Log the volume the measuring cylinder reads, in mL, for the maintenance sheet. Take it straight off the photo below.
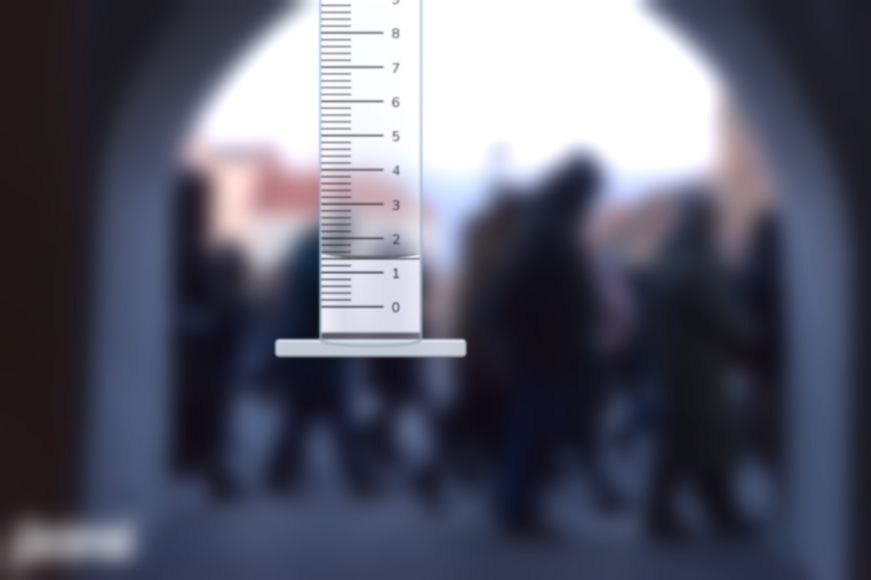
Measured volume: 1.4 mL
